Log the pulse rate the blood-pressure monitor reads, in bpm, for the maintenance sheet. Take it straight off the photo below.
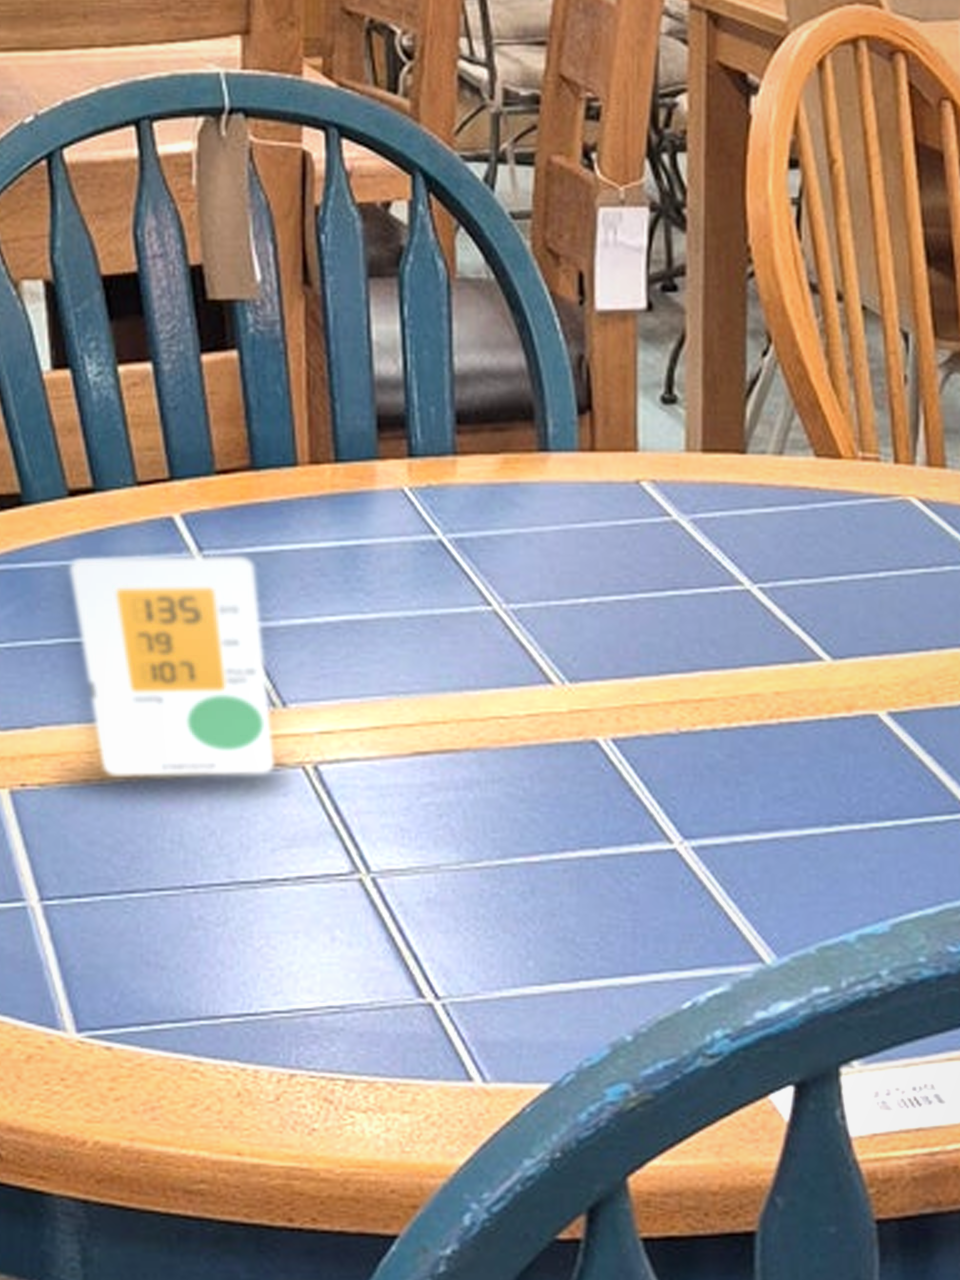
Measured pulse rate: 107 bpm
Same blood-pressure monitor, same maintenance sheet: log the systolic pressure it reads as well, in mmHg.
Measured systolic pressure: 135 mmHg
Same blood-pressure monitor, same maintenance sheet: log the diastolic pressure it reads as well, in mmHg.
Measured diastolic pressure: 79 mmHg
